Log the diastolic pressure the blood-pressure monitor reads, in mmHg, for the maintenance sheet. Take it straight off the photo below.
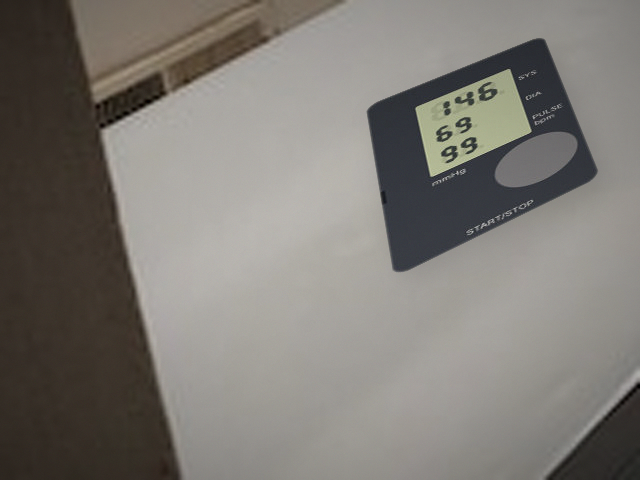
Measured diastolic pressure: 69 mmHg
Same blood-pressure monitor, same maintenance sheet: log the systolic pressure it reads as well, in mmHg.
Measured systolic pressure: 146 mmHg
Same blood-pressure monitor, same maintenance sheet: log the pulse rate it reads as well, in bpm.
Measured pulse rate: 99 bpm
